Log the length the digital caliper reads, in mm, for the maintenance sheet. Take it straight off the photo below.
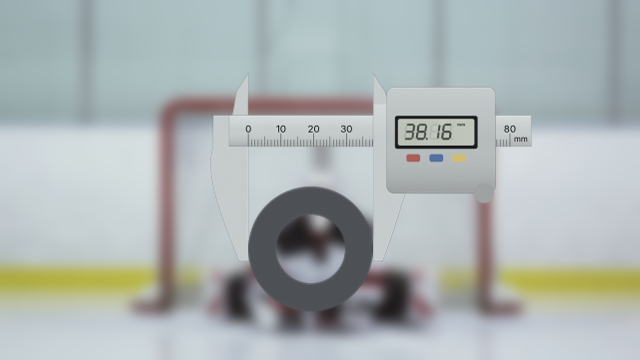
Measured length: 38.16 mm
